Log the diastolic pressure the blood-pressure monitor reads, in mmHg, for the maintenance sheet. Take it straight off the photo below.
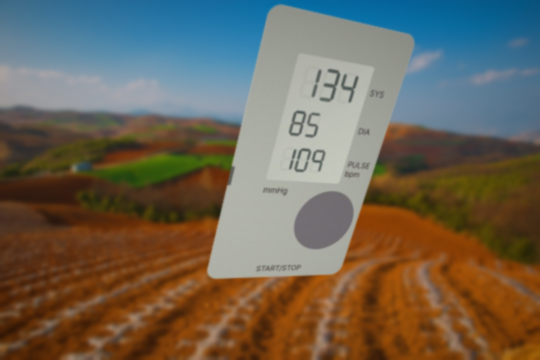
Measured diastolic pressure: 85 mmHg
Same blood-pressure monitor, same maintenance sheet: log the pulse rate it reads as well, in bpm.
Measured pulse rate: 109 bpm
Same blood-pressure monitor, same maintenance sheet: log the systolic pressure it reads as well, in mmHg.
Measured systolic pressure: 134 mmHg
